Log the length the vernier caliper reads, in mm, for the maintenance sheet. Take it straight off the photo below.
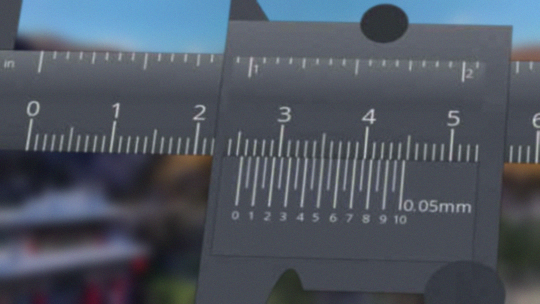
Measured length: 25.6 mm
